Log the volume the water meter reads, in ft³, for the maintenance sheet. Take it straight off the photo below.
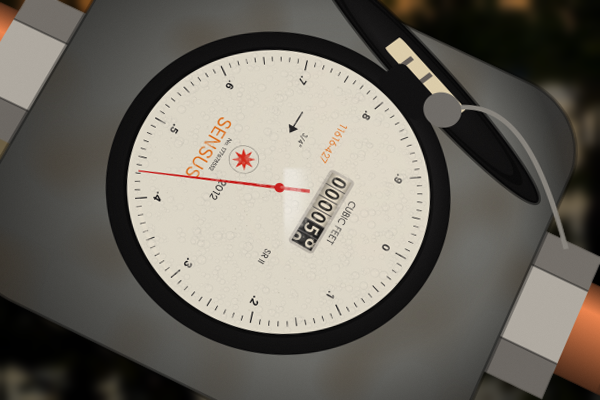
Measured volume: 58.43 ft³
